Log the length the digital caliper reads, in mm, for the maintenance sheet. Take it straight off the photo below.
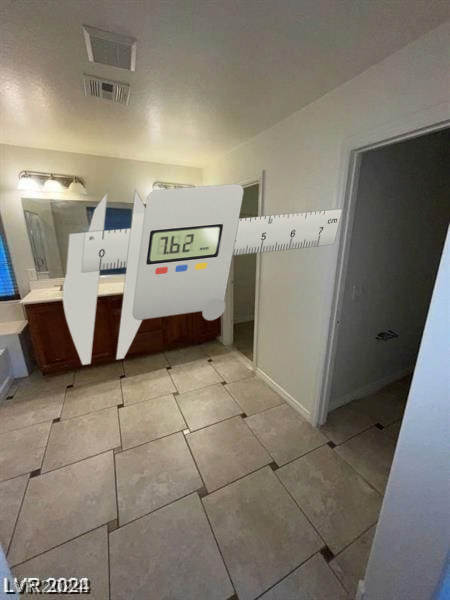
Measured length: 7.62 mm
